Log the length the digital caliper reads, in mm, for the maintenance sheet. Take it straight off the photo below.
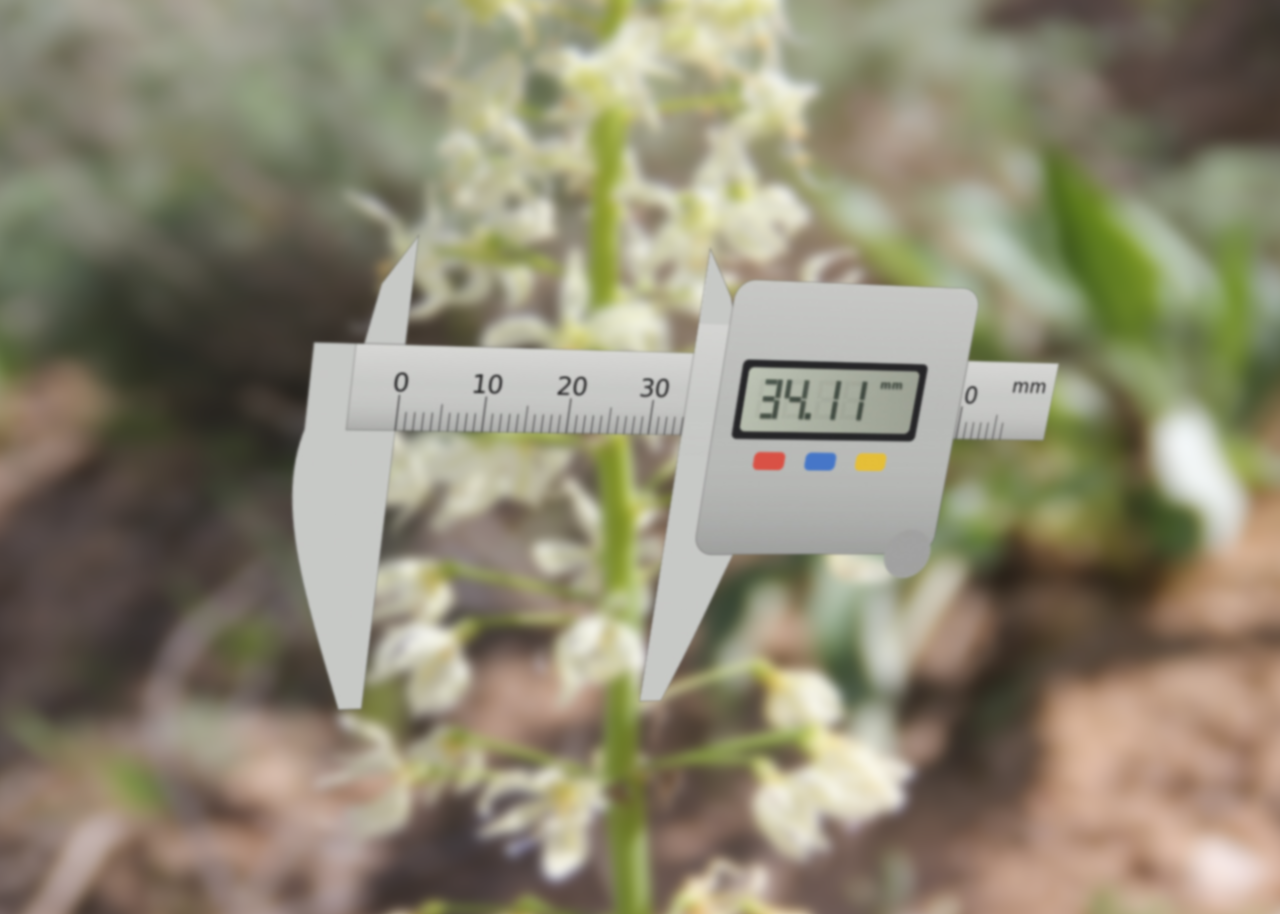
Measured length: 34.11 mm
